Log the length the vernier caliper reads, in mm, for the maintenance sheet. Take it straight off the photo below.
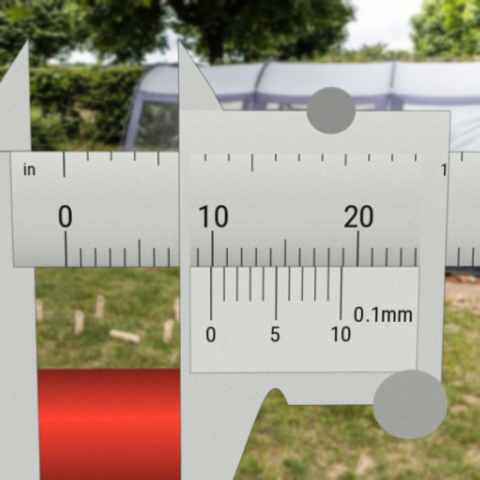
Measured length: 9.9 mm
